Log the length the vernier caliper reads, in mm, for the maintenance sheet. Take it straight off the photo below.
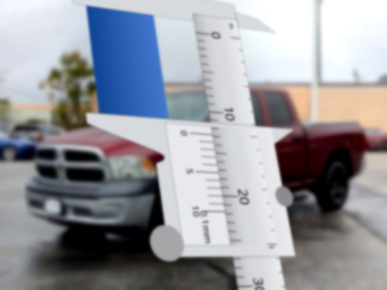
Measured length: 12.8 mm
